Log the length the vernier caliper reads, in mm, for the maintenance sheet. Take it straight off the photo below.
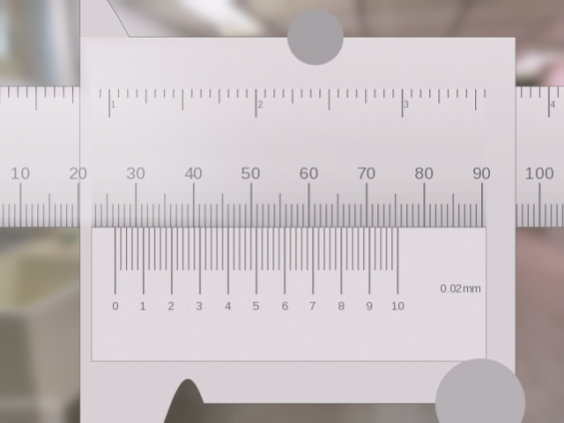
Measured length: 26.4 mm
